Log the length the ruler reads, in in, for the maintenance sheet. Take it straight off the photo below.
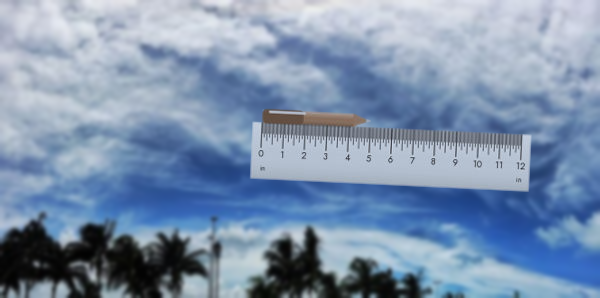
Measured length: 5 in
